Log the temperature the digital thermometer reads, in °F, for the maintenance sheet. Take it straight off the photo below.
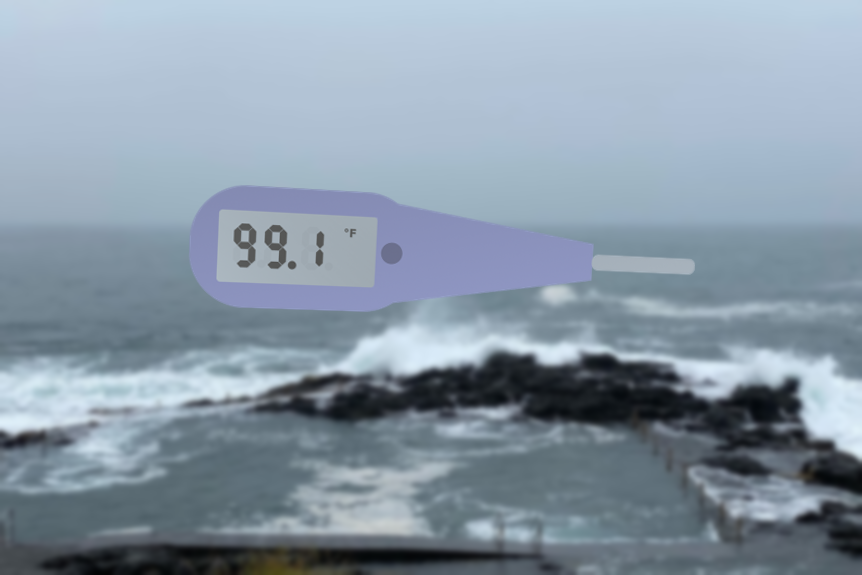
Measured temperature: 99.1 °F
